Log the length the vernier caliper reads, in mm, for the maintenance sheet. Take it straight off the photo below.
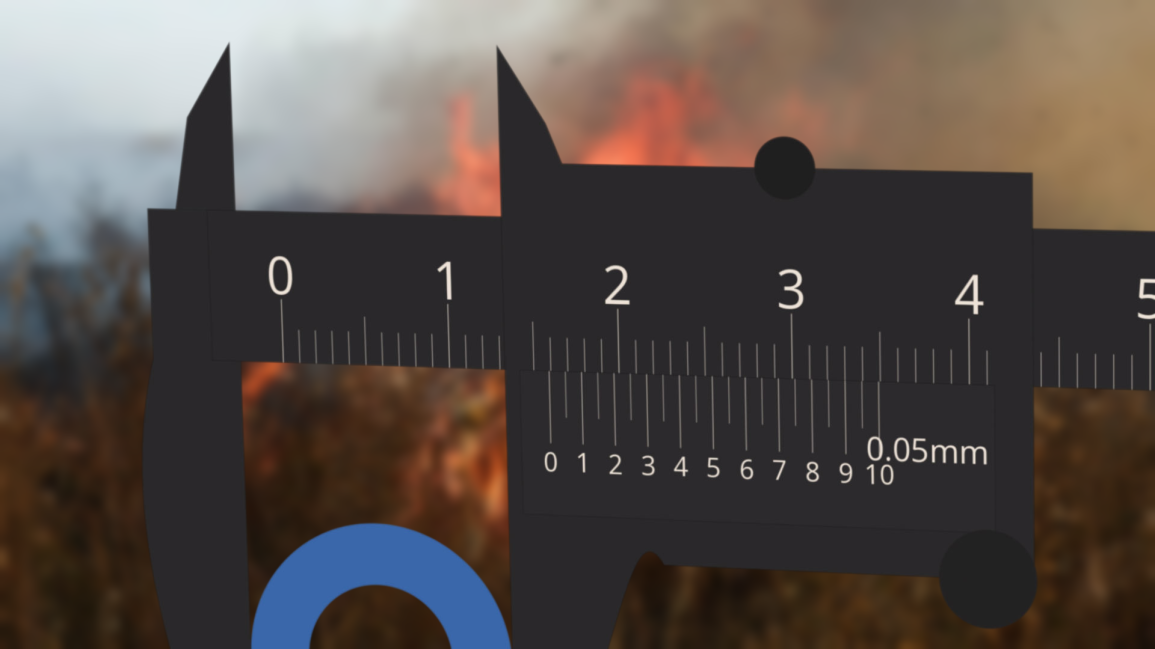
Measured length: 15.9 mm
